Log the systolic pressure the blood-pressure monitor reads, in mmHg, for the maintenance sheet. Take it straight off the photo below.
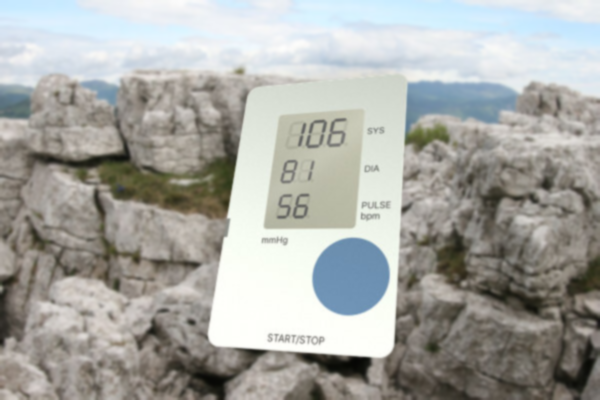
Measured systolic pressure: 106 mmHg
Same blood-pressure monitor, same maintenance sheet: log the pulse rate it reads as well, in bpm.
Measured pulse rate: 56 bpm
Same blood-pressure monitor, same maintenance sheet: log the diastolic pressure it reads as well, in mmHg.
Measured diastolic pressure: 81 mmHg
